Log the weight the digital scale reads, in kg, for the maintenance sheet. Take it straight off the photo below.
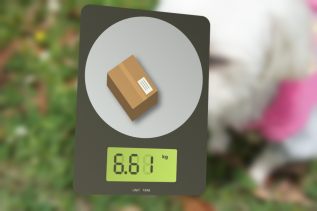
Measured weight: 6.61 kg
